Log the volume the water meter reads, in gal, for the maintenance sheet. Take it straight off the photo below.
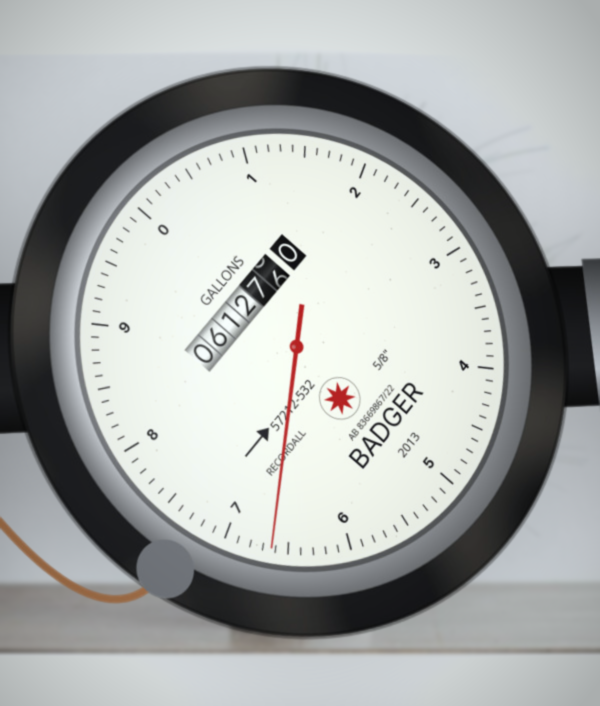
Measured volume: 612756.6 gal
